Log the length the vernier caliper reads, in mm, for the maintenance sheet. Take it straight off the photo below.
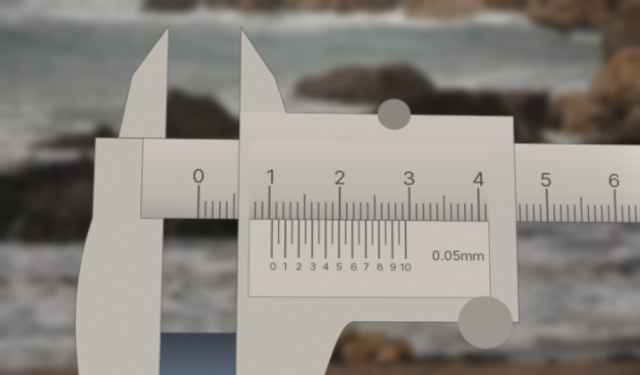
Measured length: 10.4 mm
